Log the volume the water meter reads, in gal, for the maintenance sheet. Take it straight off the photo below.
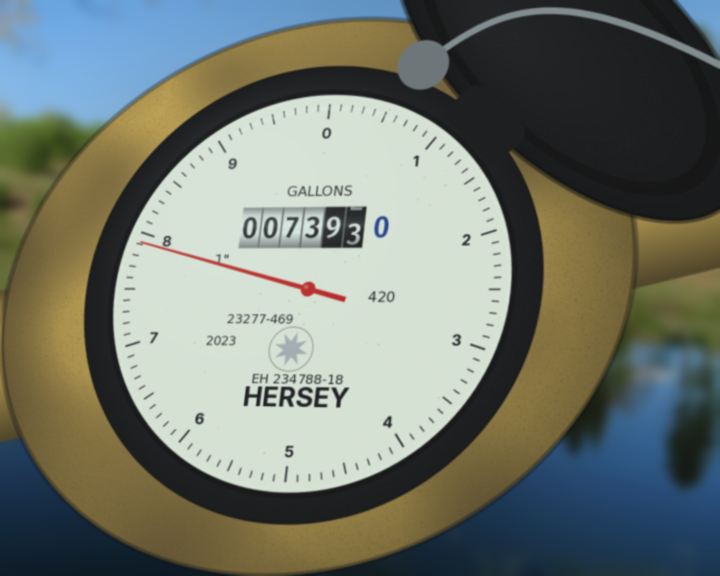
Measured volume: 73927.9 gal
